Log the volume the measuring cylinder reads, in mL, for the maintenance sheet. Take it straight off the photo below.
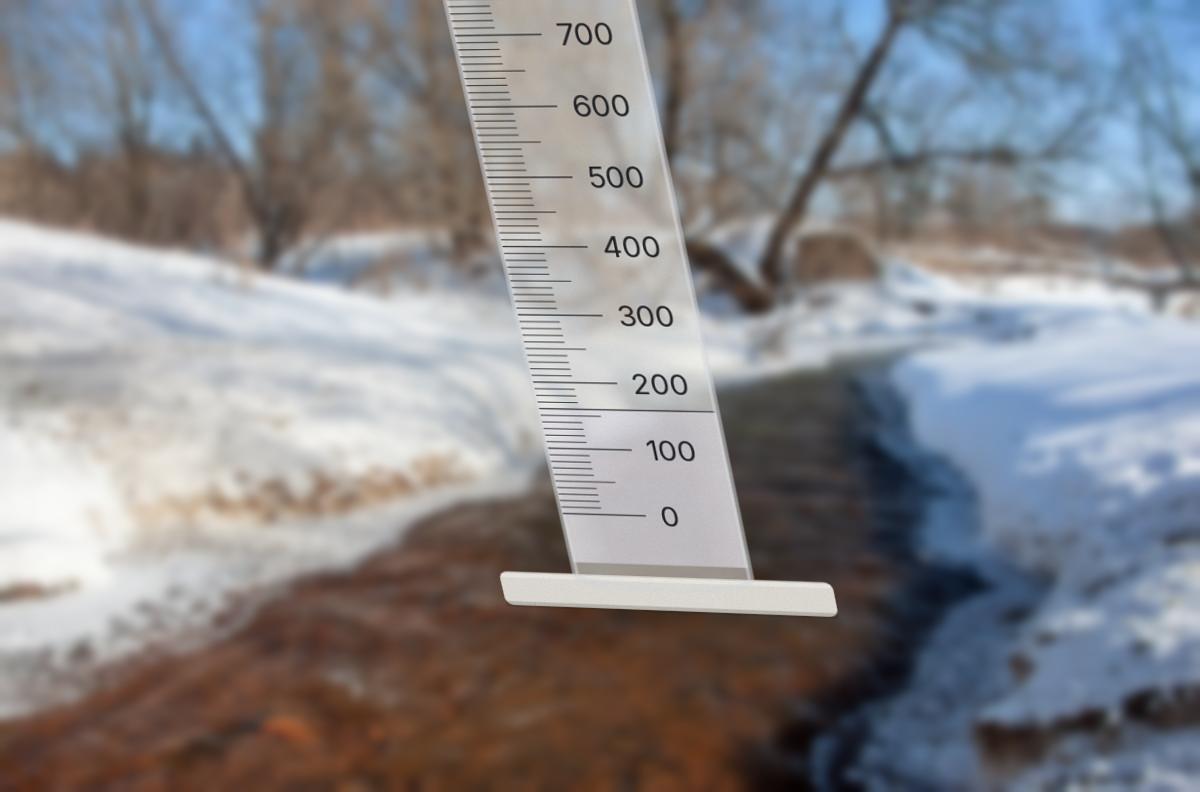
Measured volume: 160 mL
